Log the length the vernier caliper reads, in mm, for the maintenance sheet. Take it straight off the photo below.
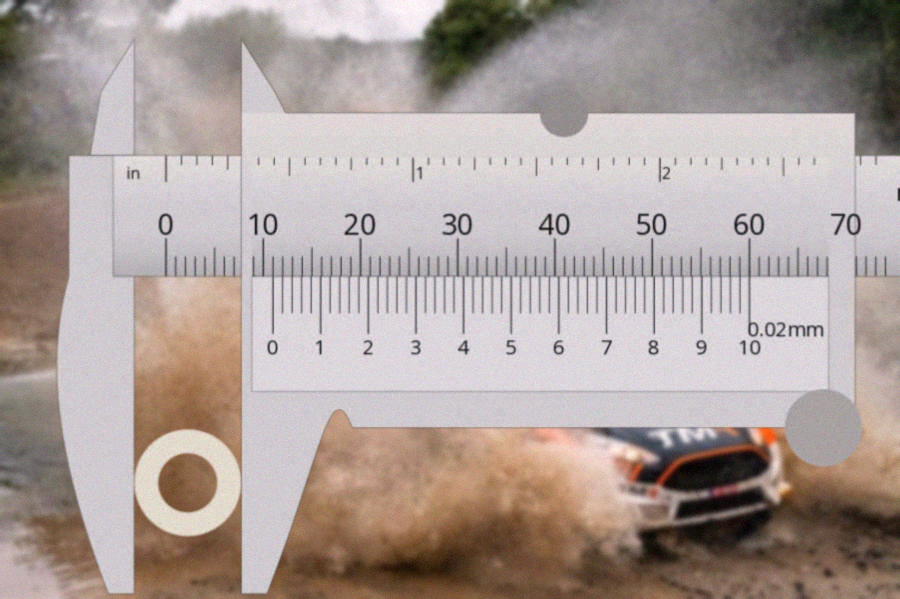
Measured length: 11.0 mm
